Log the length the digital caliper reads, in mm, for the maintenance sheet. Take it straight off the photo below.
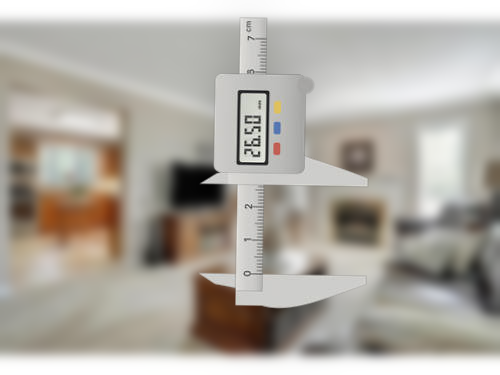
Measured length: 26.50 mm
